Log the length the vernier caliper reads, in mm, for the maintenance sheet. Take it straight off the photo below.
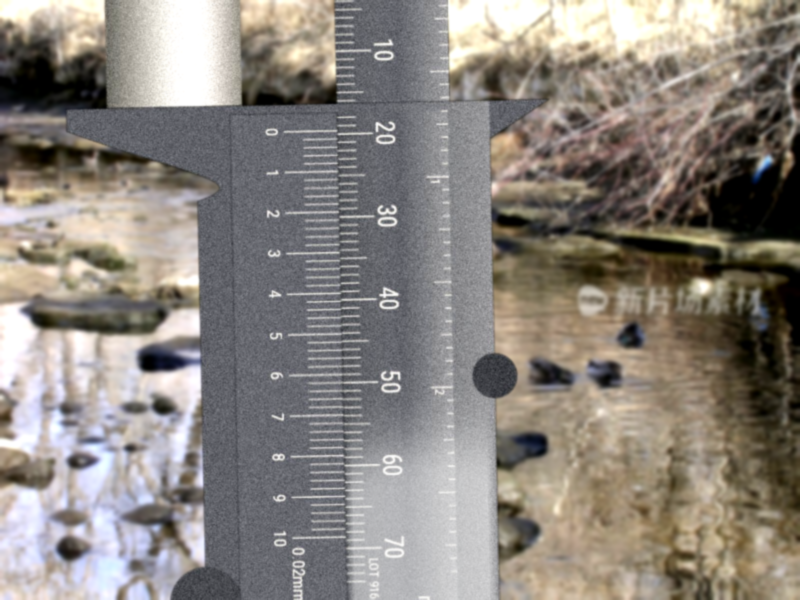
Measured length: 19.6 mm
